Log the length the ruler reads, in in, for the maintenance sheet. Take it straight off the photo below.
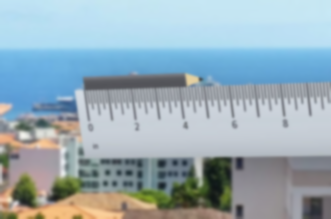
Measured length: 5 in
